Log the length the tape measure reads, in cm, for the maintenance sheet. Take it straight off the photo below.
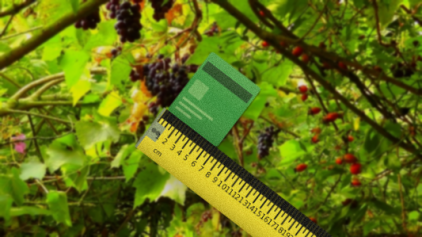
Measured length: 7 cm
